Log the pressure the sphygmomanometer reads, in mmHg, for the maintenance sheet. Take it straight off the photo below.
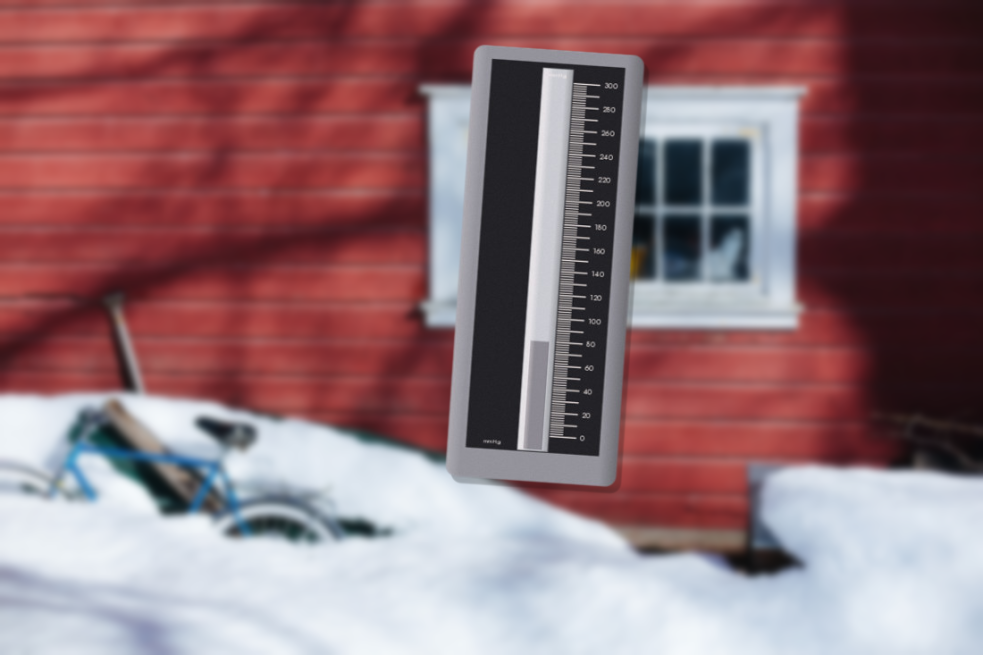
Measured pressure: 80 mmHg
